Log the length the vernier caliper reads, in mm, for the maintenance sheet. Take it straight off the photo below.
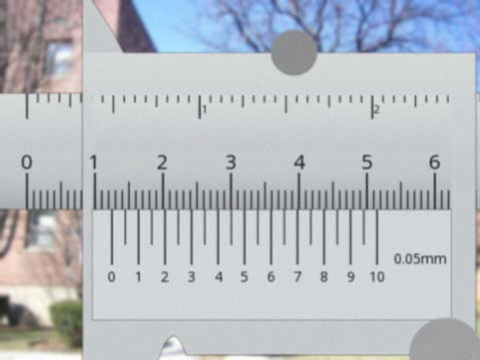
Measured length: 12.5 mm
